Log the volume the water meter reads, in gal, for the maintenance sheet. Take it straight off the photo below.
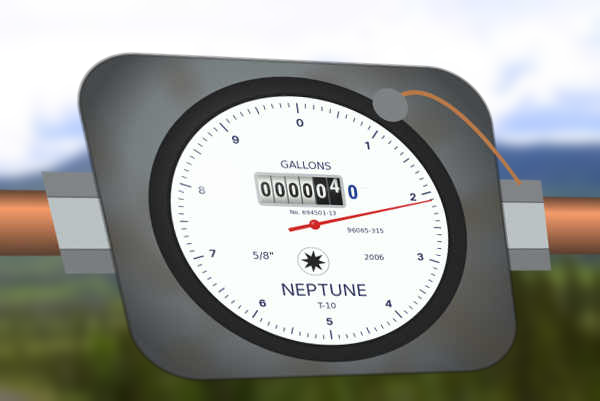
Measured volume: 42.1 gal
